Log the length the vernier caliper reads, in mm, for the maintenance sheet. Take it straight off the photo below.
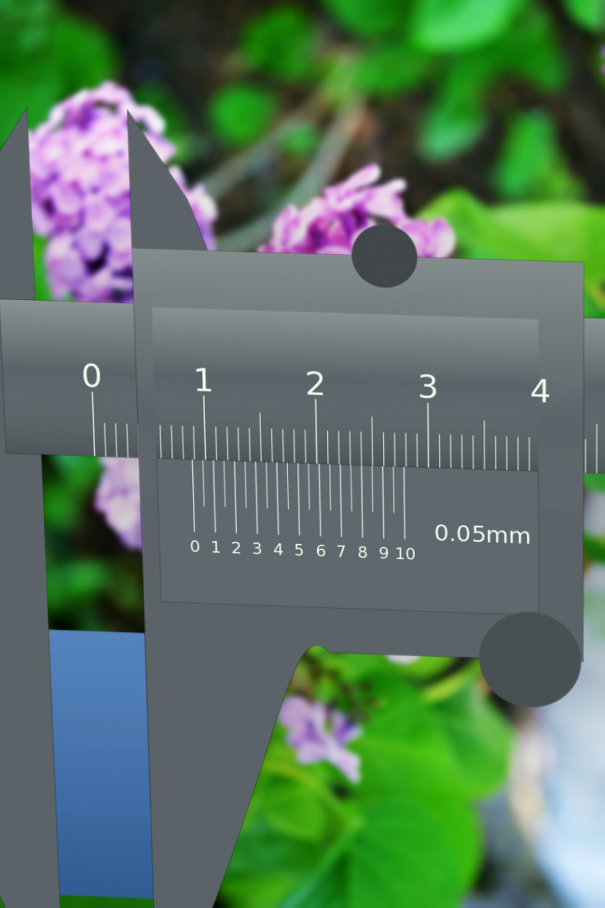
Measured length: 8.8 mm
